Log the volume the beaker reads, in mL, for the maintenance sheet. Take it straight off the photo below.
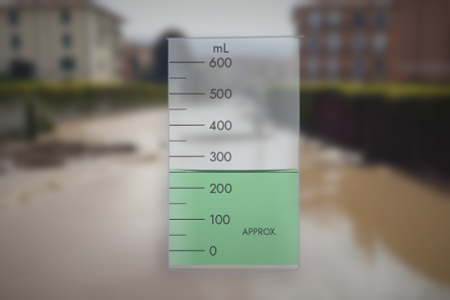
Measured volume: 250 mL
